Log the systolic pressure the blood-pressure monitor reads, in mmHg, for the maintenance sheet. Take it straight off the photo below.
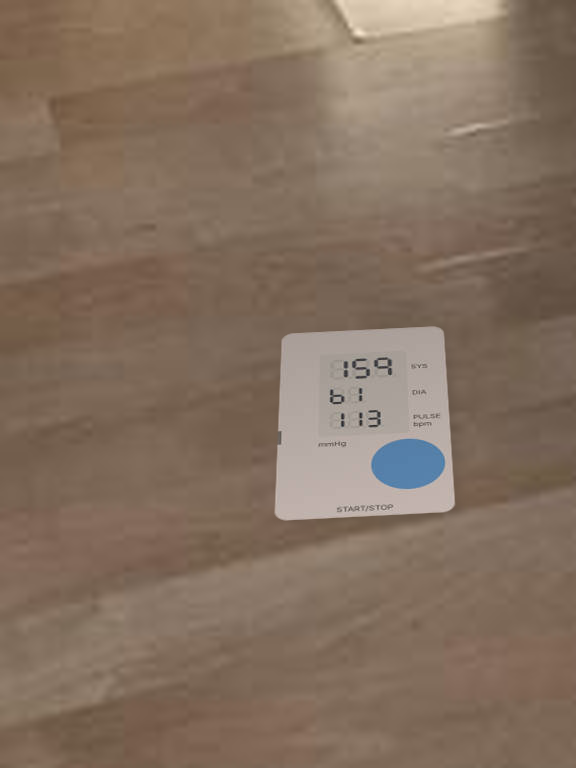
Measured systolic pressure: 159 mmHg
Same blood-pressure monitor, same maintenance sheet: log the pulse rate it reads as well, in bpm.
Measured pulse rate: 113 bpm
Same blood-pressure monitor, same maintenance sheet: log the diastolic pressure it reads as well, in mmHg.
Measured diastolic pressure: 61 mmHg
